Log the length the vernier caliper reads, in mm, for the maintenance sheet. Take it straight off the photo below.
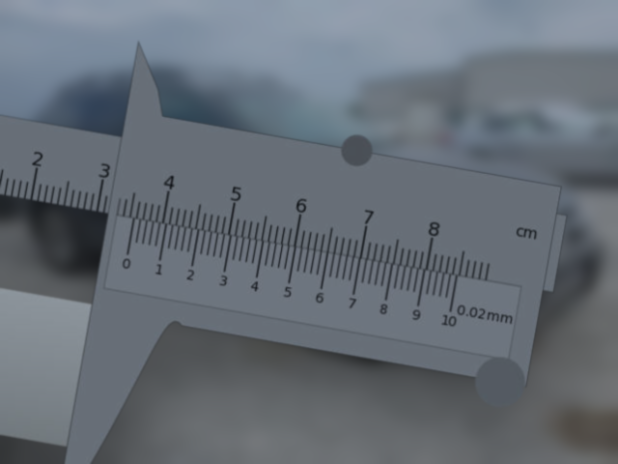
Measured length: 35.6 mm
